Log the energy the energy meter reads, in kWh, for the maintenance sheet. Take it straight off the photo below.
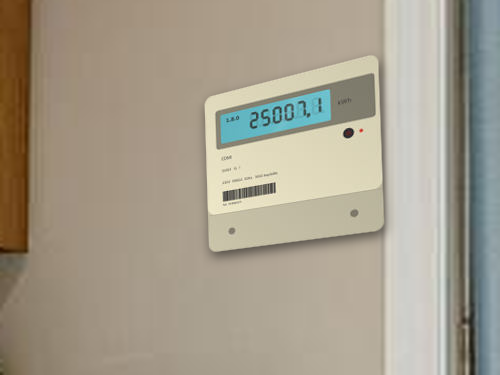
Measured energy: 25007.1 kWh
